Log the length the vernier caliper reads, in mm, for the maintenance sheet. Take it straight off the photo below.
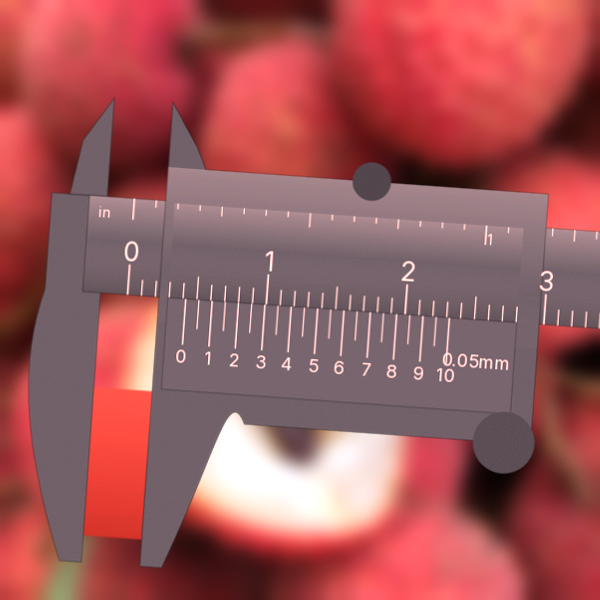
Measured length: 4.2 mm
